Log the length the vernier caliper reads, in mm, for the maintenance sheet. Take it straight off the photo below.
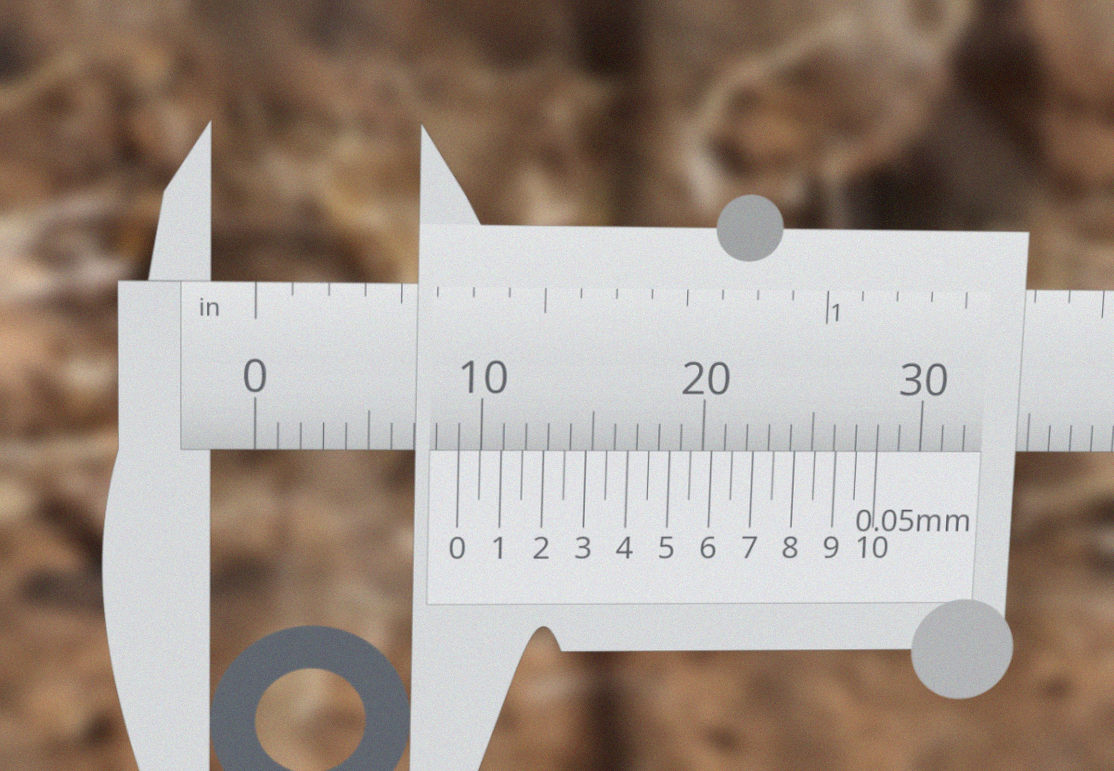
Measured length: 9.0 mm
